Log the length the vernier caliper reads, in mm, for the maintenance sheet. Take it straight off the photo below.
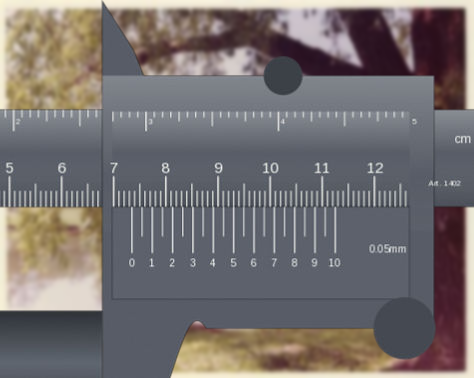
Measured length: 73.5 mm
